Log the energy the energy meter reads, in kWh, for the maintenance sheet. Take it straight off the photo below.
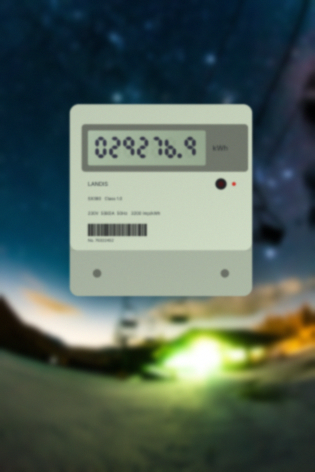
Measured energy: 29276.9 kWh
